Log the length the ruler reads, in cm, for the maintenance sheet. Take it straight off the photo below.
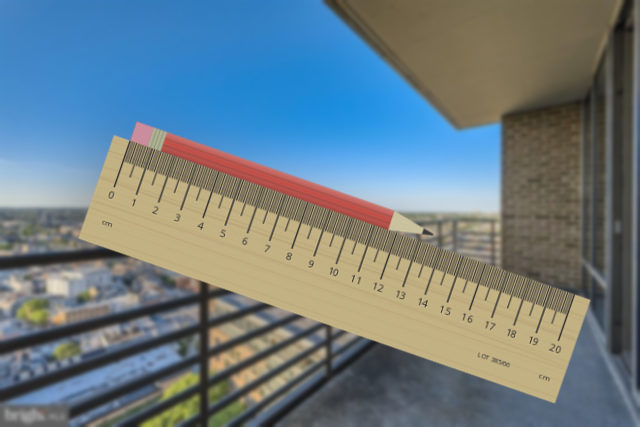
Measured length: 13.5 cm
